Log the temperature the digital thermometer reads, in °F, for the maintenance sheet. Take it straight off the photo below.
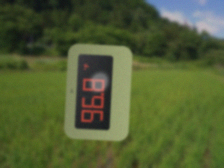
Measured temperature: 96.8 °F
